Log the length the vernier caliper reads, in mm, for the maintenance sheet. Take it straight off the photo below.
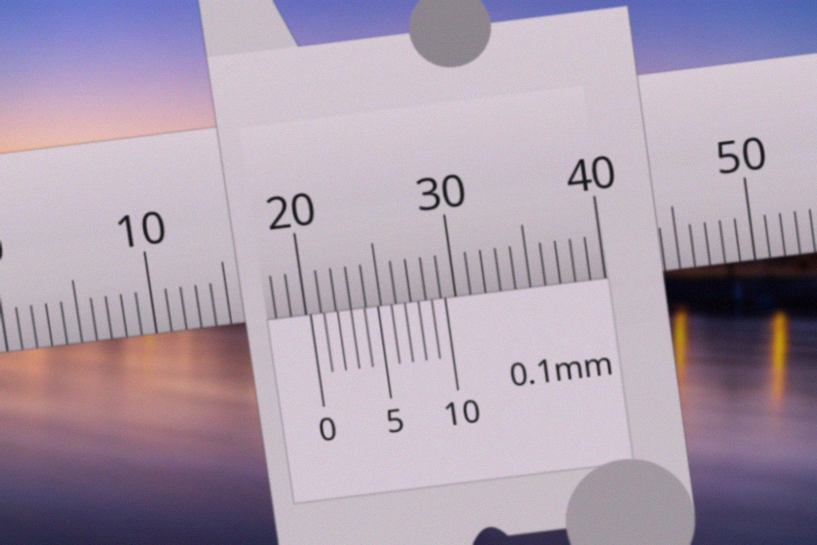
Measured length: 20.3 mm
